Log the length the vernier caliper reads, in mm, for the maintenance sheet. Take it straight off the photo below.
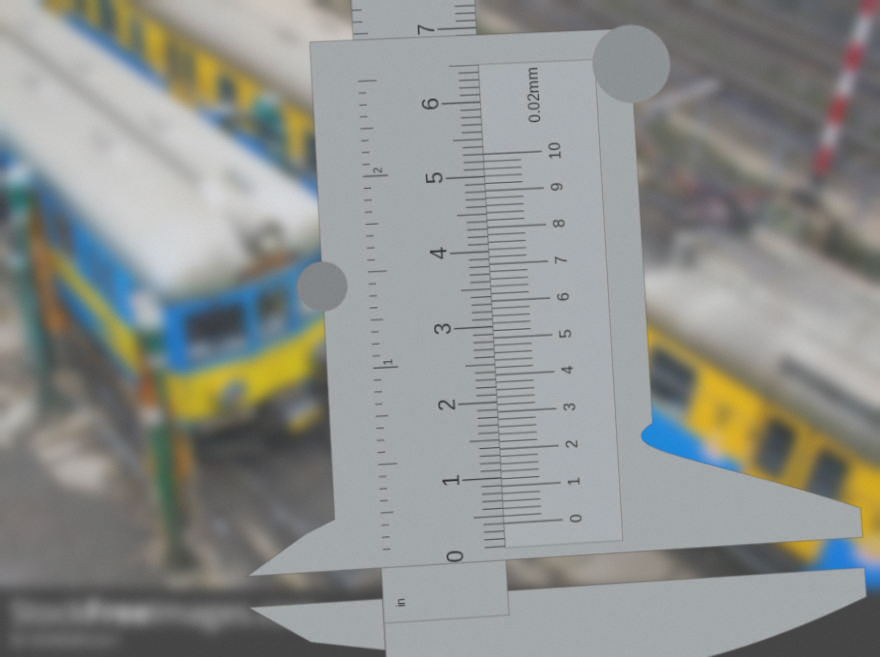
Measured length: 4.0 mm
